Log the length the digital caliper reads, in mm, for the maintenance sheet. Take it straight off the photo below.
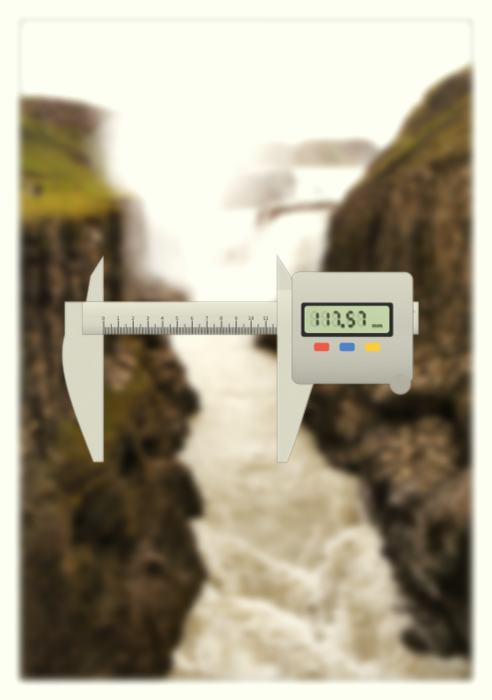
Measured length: 117.57 mm
